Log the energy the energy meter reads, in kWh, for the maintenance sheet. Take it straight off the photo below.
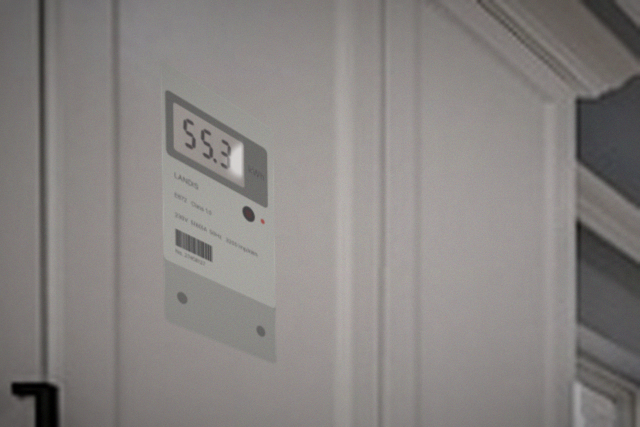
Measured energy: 55.3 kWh
